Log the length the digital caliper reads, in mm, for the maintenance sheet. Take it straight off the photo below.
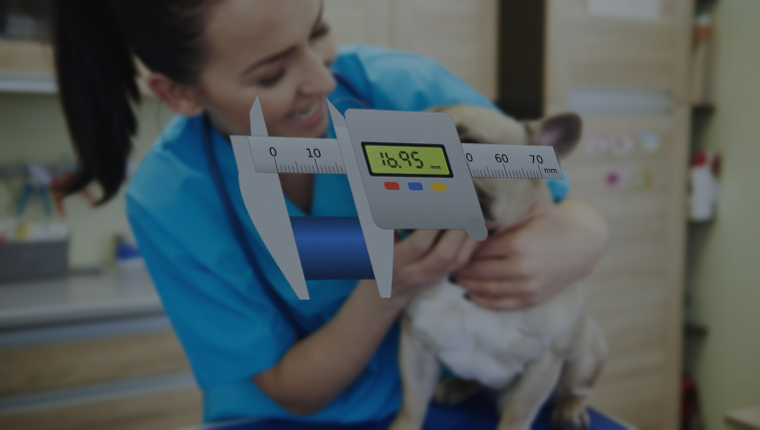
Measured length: 16.95 mm
